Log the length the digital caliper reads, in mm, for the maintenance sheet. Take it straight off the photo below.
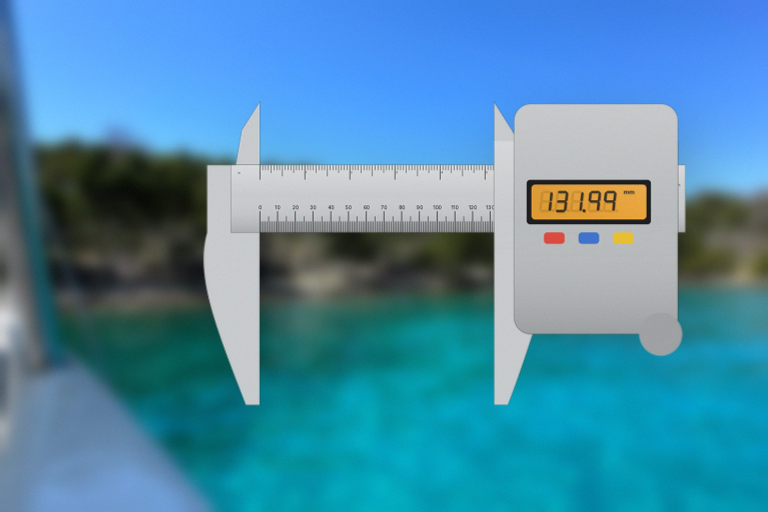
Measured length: 131.99 mm
